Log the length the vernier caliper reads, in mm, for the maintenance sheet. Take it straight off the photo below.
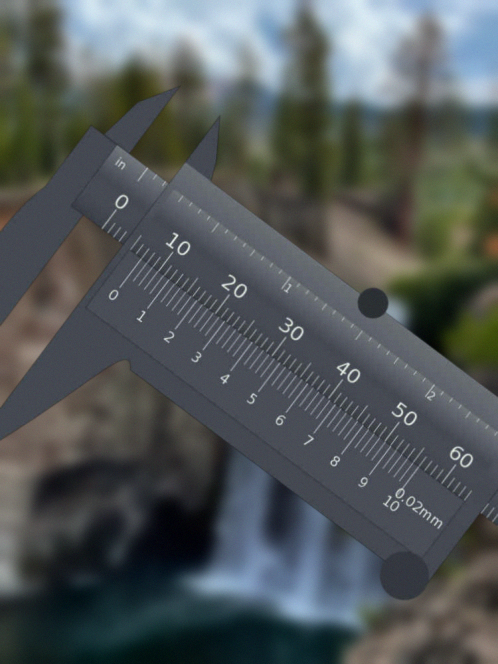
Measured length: 7.0 mm
